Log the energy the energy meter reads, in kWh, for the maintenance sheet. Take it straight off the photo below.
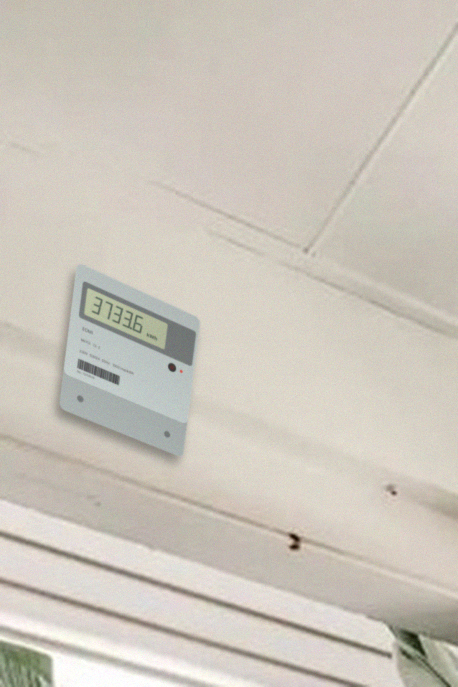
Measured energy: 3733.6 kWh
